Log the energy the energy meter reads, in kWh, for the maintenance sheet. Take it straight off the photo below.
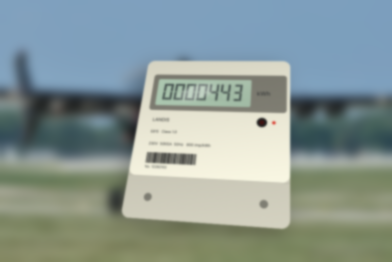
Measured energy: 443 kWh
